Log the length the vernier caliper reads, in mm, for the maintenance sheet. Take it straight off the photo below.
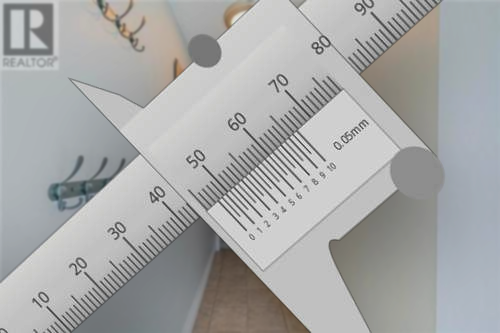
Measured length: 47.6 mm
